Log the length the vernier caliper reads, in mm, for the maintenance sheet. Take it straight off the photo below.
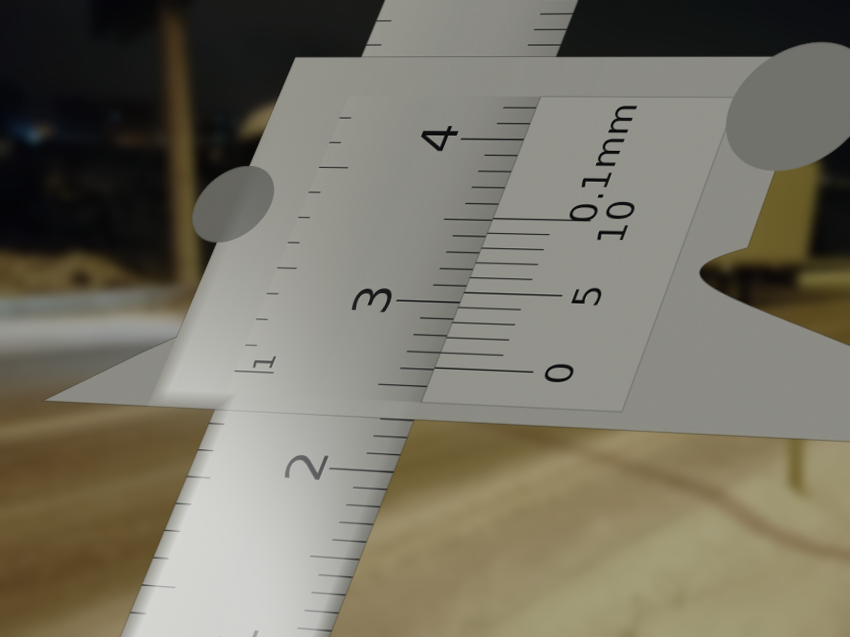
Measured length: 26.1 mm
